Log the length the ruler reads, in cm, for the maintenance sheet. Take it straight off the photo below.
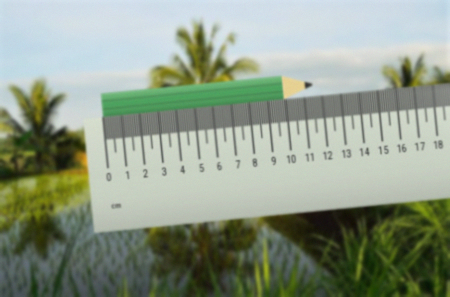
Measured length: 11.5 cm
